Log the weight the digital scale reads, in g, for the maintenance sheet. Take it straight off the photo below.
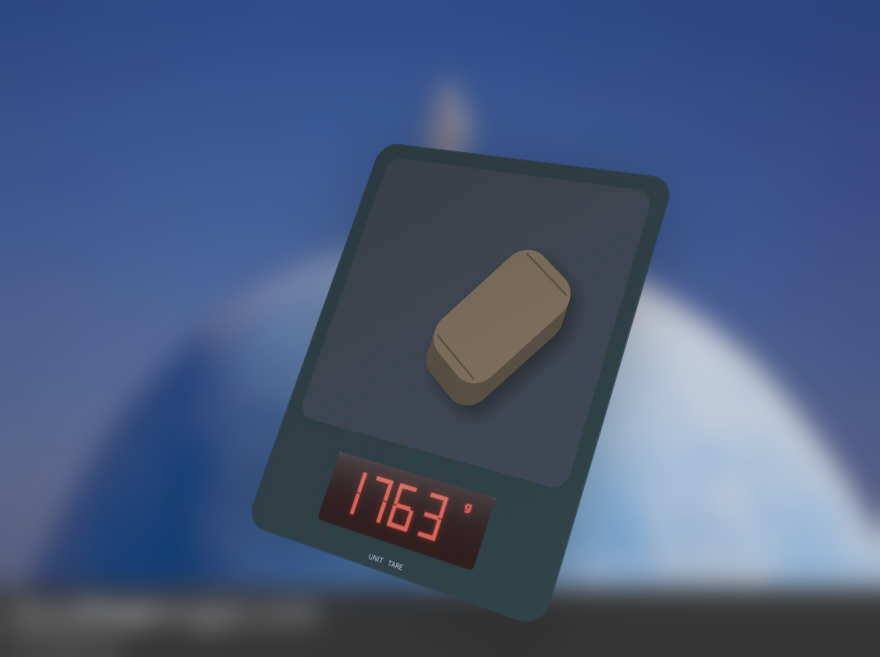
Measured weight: 1763 g
